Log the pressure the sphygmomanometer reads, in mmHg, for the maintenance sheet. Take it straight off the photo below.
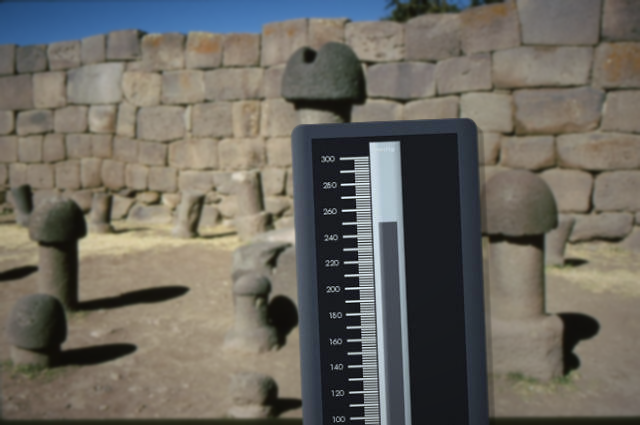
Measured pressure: 250 mmHg
